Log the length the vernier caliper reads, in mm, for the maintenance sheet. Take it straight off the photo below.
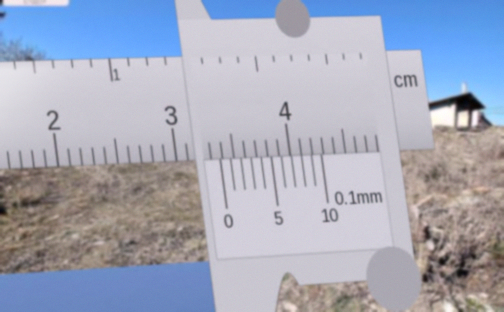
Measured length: 33.8 mm
